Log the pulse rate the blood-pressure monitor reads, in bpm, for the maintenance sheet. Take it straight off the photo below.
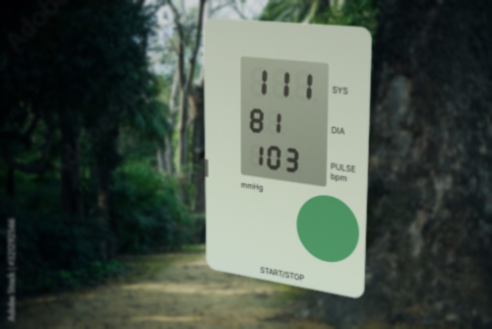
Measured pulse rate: 103 bpm
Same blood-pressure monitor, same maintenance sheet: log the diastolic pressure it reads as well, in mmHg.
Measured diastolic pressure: 81 mmHg
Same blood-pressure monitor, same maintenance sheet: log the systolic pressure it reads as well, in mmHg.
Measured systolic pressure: 111 mmHg
